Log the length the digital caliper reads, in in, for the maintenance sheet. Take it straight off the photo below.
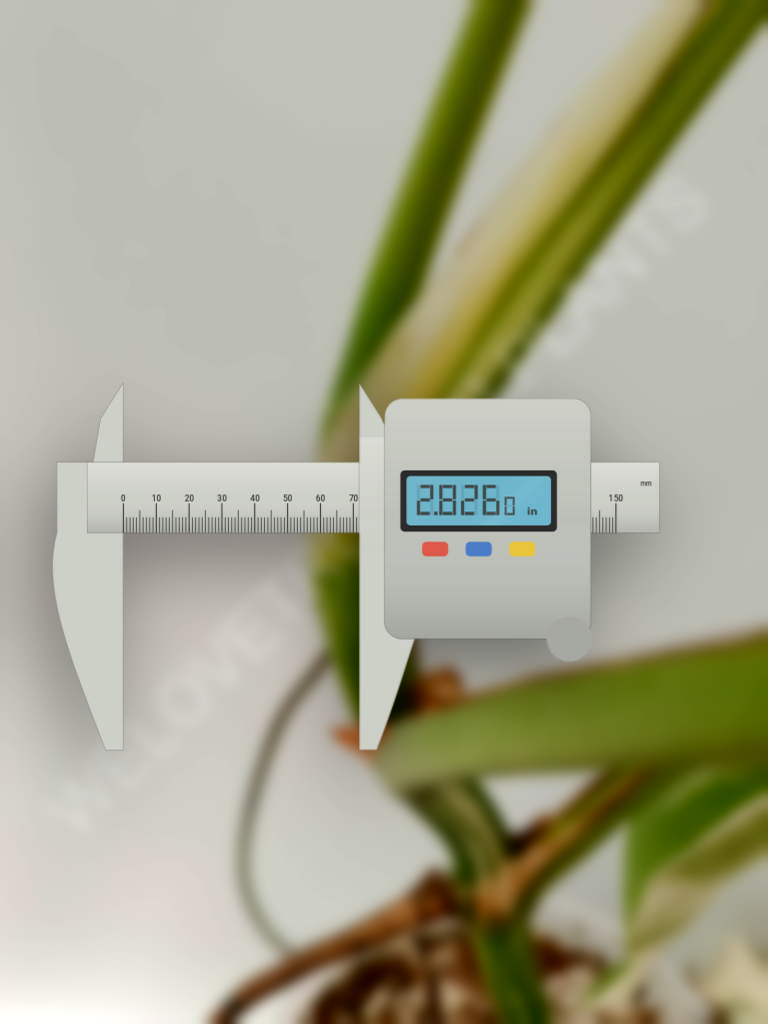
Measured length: 2.8260 in
